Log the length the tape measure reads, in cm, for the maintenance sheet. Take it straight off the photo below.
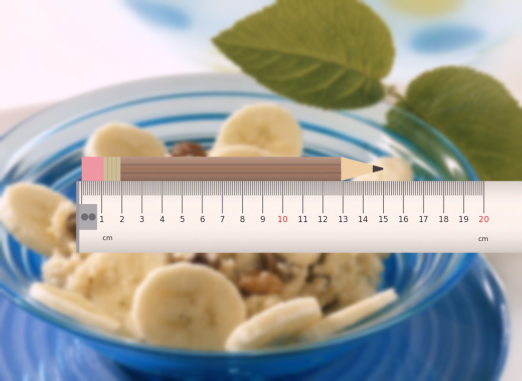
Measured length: 15 cm
